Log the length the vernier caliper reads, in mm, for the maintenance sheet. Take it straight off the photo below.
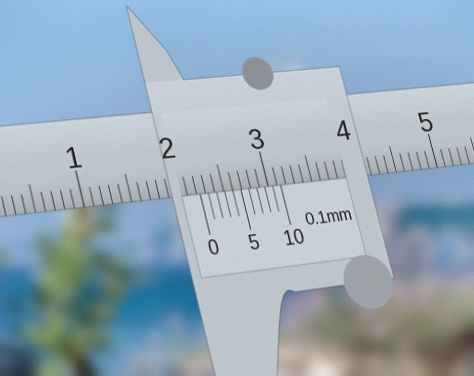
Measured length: 22.4 mm
